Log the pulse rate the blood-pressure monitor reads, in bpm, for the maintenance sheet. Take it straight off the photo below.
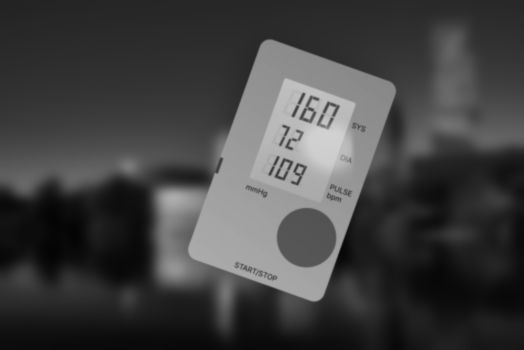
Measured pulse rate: 109 bpm
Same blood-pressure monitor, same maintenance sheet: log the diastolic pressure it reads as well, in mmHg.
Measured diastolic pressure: 72 mmHg
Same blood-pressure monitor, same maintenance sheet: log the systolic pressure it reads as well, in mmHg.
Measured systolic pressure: 160 mmHg
